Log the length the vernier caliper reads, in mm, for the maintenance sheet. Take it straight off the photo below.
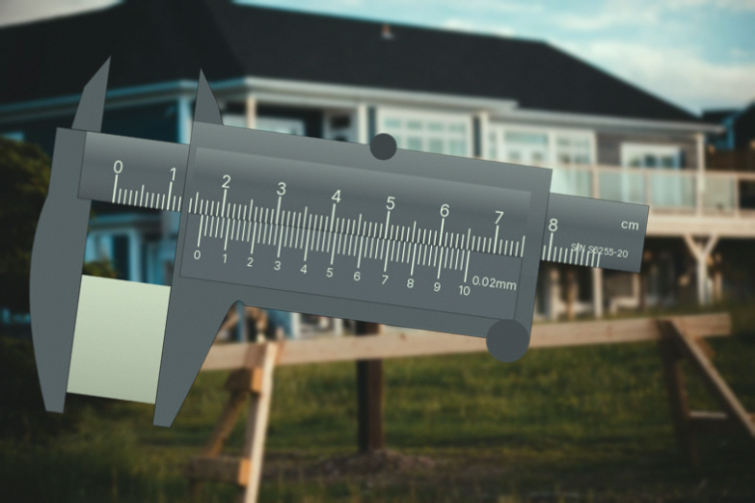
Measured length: 16.4 mm
